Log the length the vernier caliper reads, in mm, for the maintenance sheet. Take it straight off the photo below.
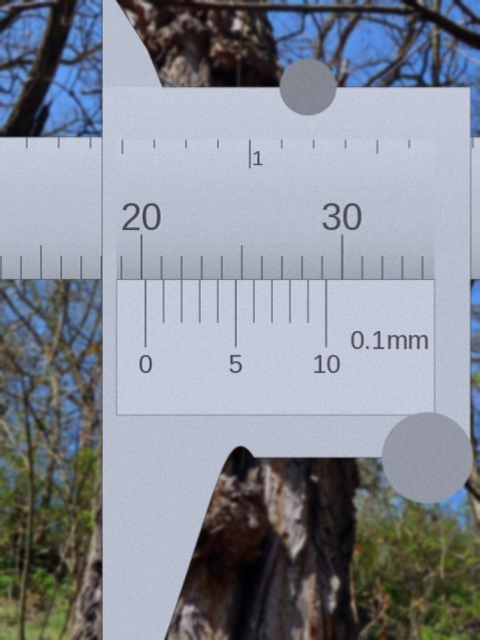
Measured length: 20.2 mm
